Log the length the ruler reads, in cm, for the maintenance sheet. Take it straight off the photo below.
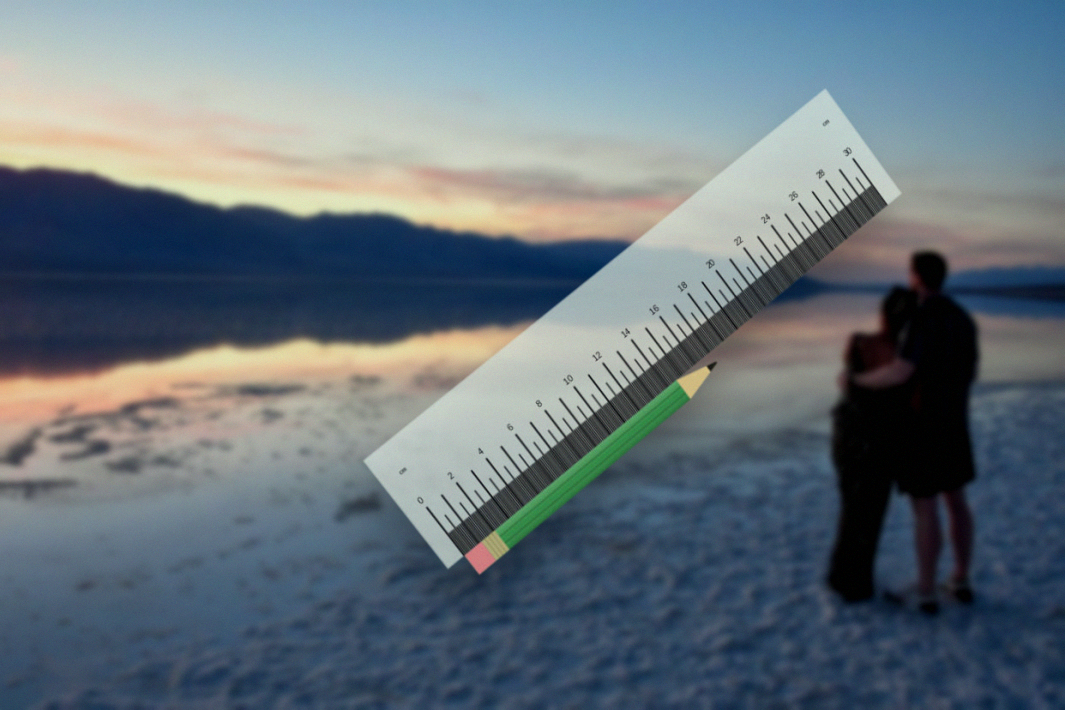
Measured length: 17 cm
